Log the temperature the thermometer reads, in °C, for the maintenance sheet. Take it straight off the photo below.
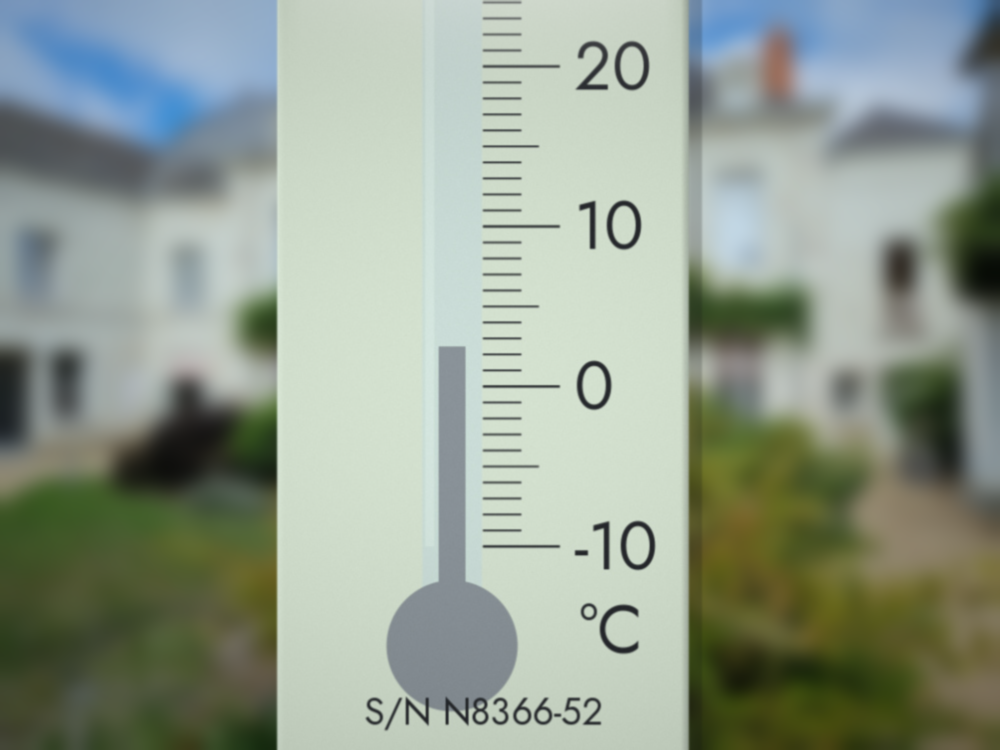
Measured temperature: 2.5 °C
